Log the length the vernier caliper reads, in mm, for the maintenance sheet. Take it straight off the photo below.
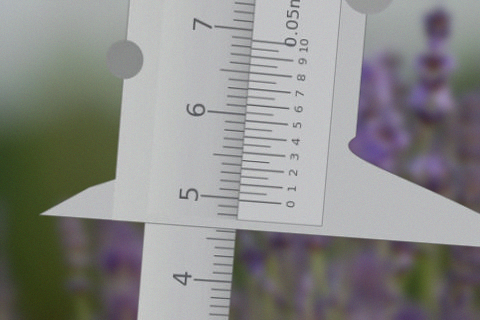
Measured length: 49.8 mm
